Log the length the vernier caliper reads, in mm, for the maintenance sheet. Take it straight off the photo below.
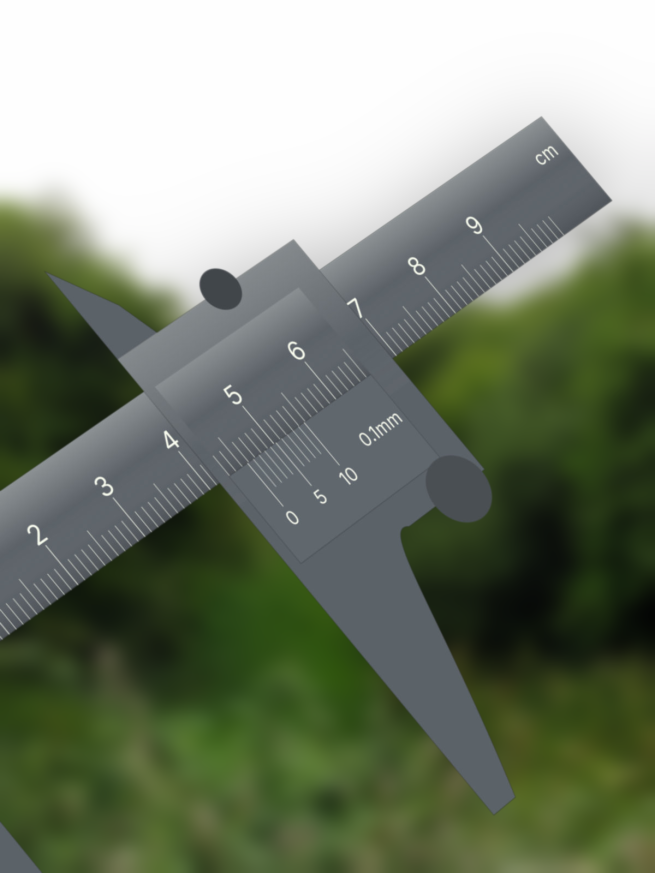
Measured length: 45.8 mm
